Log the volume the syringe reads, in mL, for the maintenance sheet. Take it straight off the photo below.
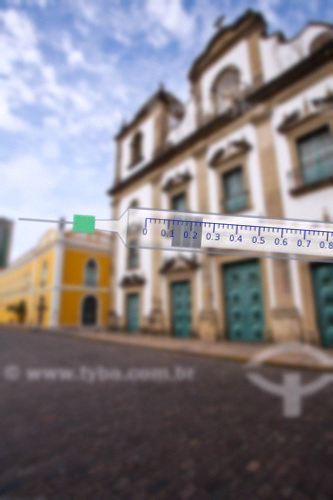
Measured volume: 0.12 mL
